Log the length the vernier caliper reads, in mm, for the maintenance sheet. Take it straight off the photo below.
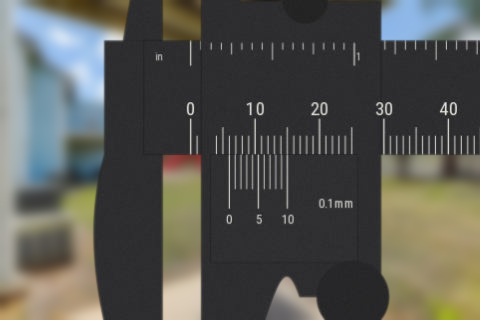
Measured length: 6.0 mm
